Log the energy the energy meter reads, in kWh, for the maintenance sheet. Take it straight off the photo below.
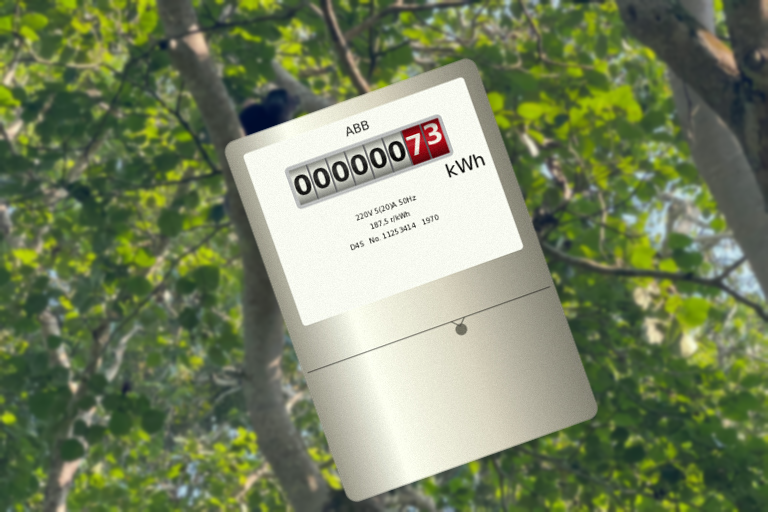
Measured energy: 0.73 kWh
